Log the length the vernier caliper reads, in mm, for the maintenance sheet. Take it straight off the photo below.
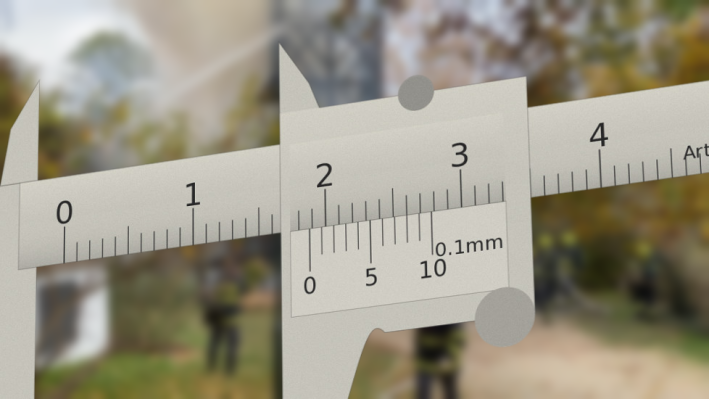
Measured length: 18.8 mm
